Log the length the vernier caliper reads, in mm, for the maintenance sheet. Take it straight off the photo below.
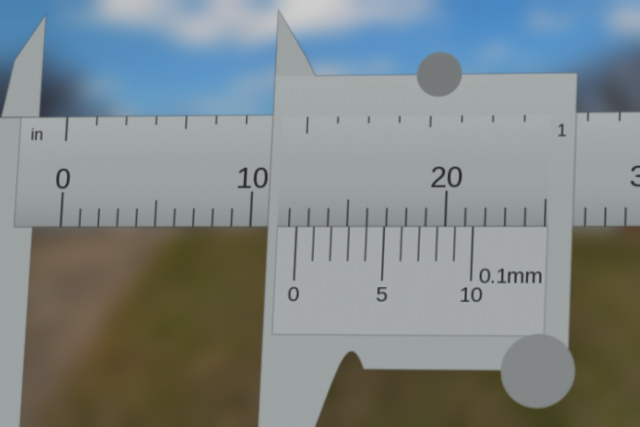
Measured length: 12.4 mm
